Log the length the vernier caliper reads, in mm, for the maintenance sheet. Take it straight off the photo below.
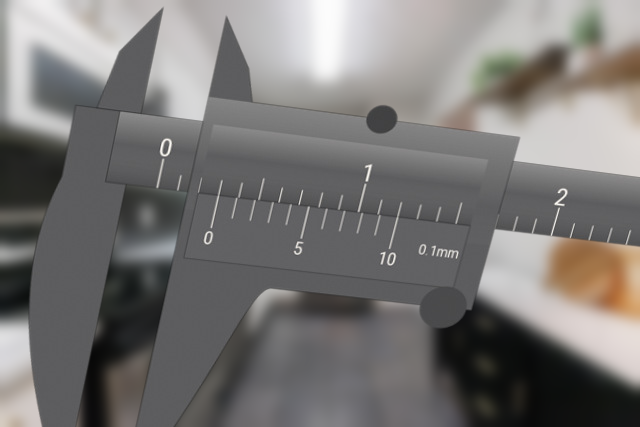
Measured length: 3.0 mm
